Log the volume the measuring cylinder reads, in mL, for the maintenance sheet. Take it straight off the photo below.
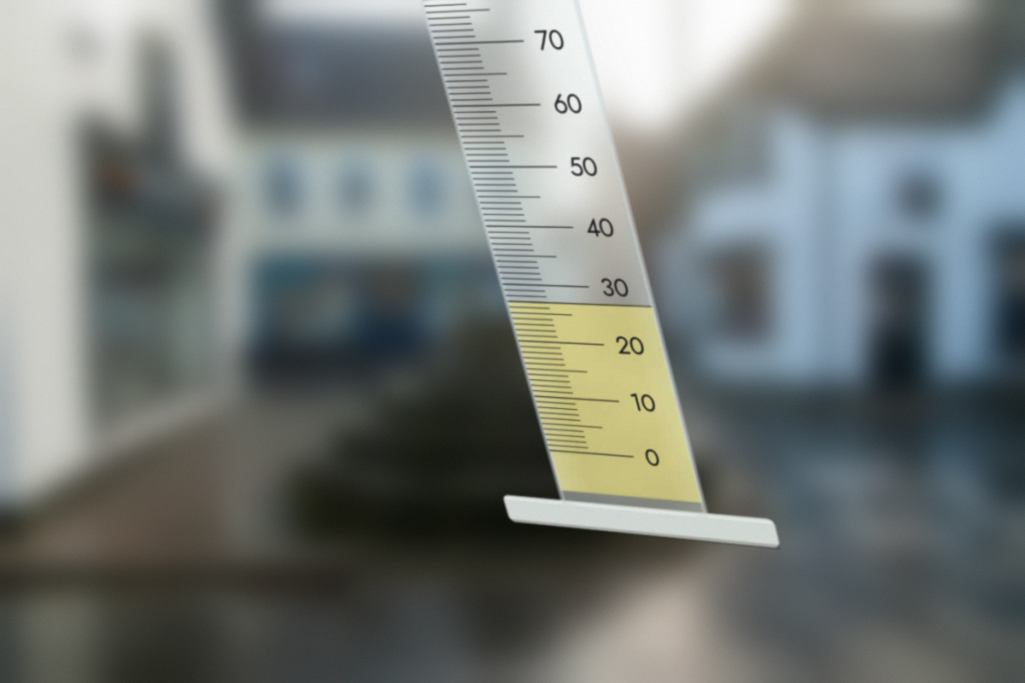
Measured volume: 27 mL
